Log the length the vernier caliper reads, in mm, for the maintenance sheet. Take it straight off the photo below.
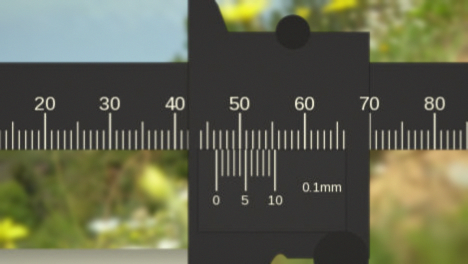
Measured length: 46.4 mm
